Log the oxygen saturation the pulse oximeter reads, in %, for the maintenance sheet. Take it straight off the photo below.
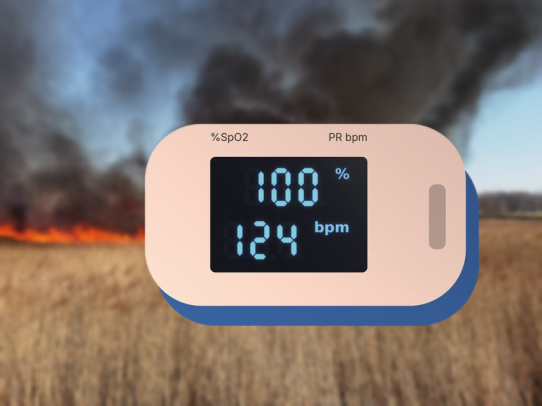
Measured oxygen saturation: 100 %
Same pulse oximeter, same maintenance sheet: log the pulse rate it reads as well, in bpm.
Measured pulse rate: 124 bpm
